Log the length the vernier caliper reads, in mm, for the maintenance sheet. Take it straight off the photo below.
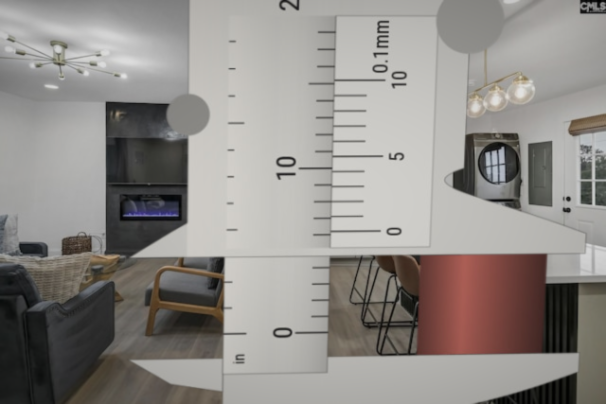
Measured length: 6.2 mm
